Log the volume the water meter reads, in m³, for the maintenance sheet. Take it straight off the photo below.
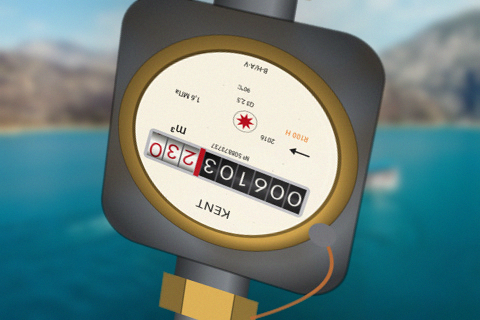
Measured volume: 6103.230 m³
